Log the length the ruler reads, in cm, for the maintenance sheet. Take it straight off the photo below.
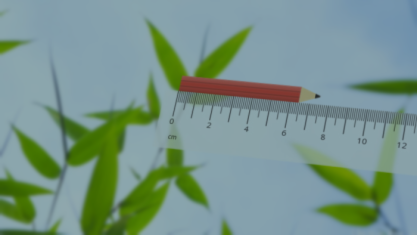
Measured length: 7.5 cm
